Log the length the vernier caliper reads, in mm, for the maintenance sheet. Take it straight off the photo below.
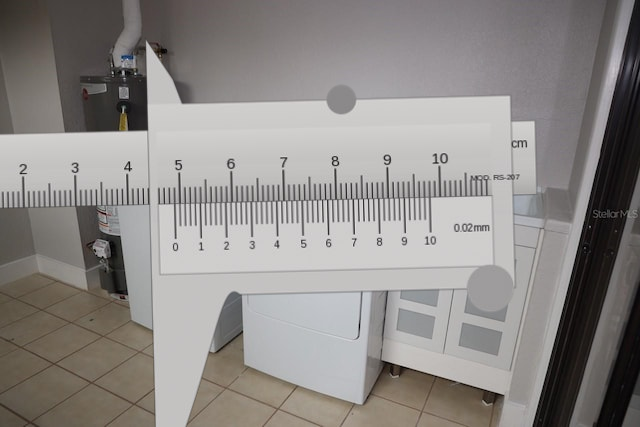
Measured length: 49.0 mm
